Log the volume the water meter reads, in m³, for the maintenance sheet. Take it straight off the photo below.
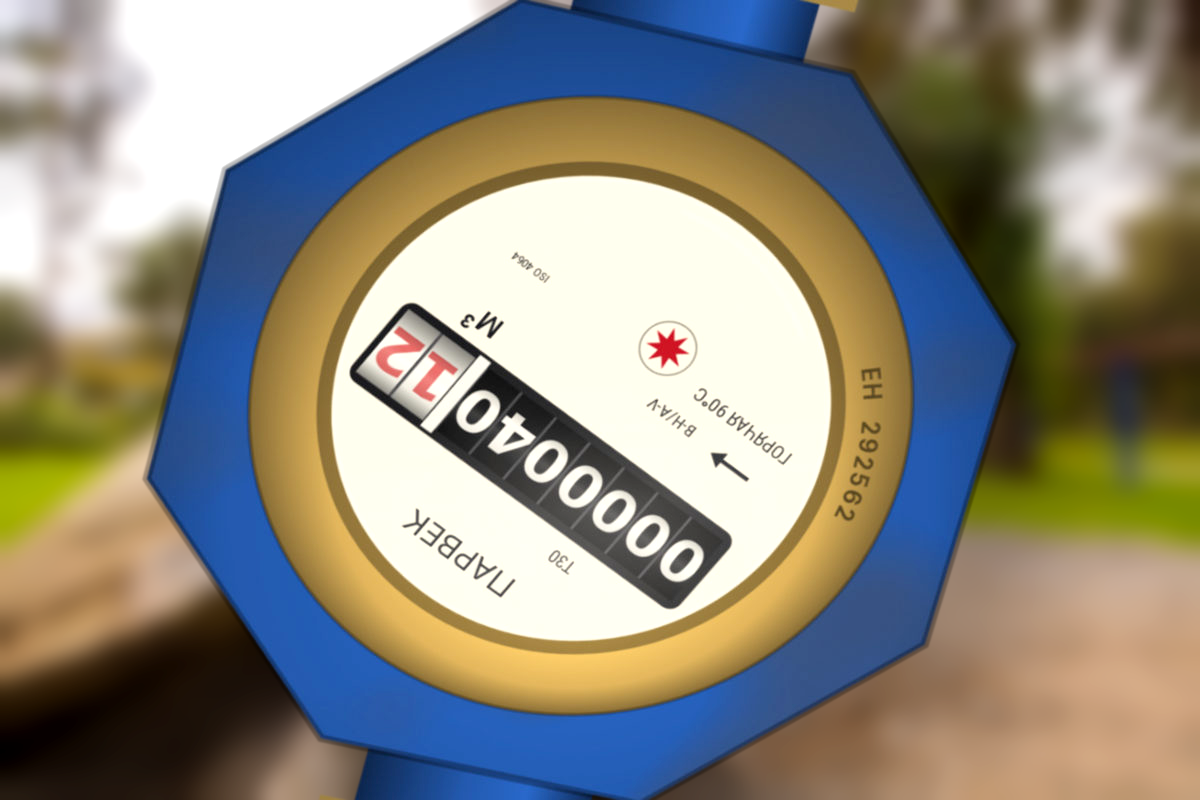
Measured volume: 40.12 m³
